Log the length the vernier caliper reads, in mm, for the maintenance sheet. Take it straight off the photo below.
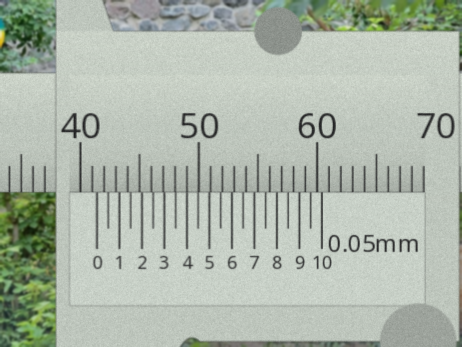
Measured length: 41.4 mm
